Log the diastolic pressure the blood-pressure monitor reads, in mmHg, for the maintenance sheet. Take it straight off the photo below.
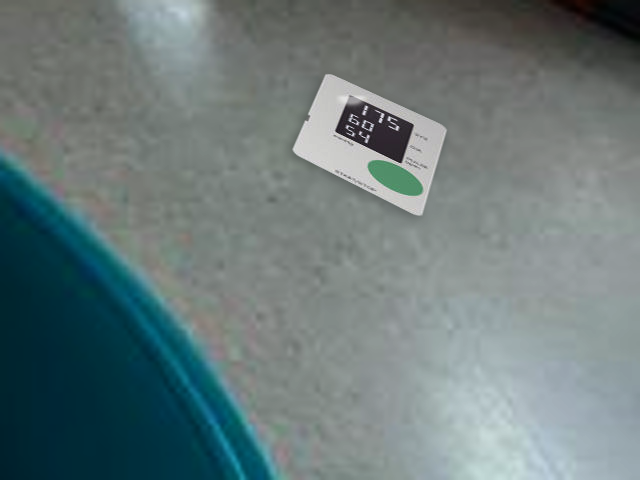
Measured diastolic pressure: 60 mmHg
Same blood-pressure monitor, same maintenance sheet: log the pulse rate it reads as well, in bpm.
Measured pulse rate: 54 bpm
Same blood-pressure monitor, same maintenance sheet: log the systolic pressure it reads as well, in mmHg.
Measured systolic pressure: 175 mmHg
